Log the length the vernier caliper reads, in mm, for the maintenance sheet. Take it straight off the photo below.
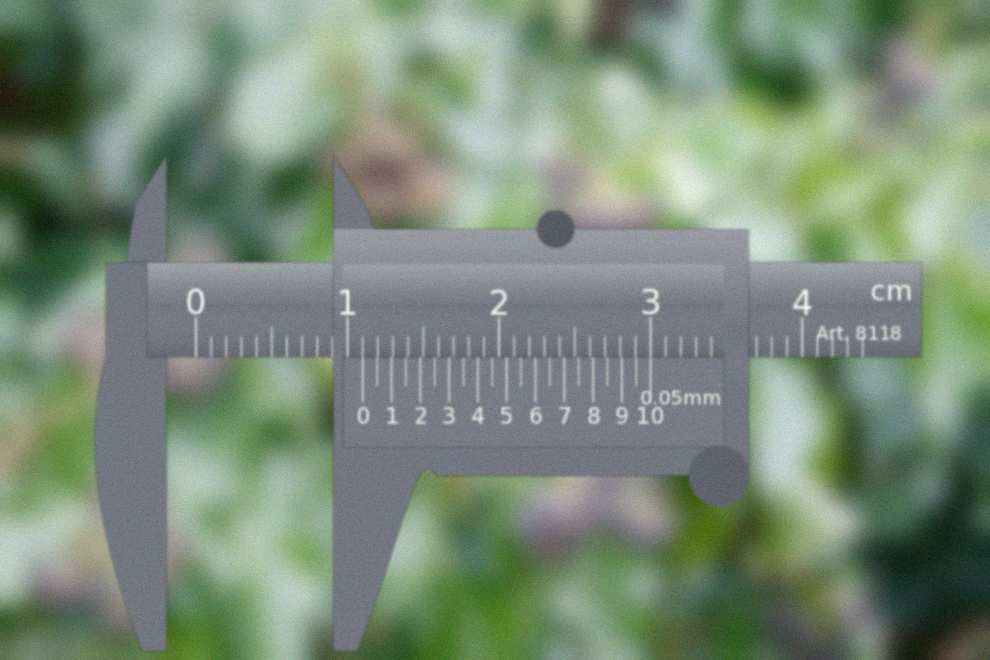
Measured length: 11.0 mm
